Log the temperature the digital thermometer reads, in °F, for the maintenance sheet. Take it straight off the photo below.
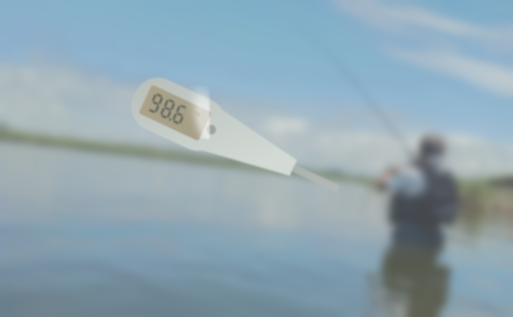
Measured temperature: 98.6 °F
